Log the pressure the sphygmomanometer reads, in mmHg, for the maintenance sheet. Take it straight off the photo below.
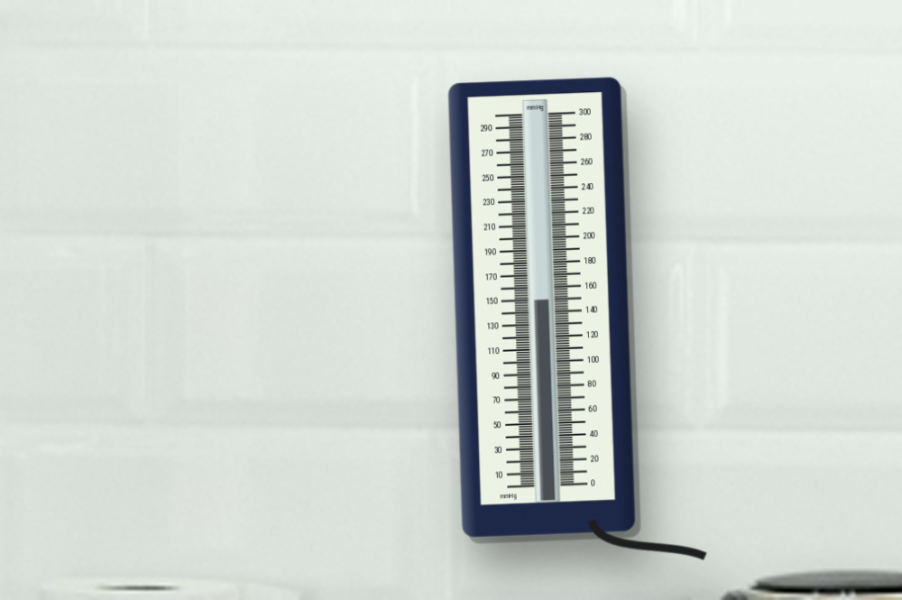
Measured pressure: 150 mmHg
